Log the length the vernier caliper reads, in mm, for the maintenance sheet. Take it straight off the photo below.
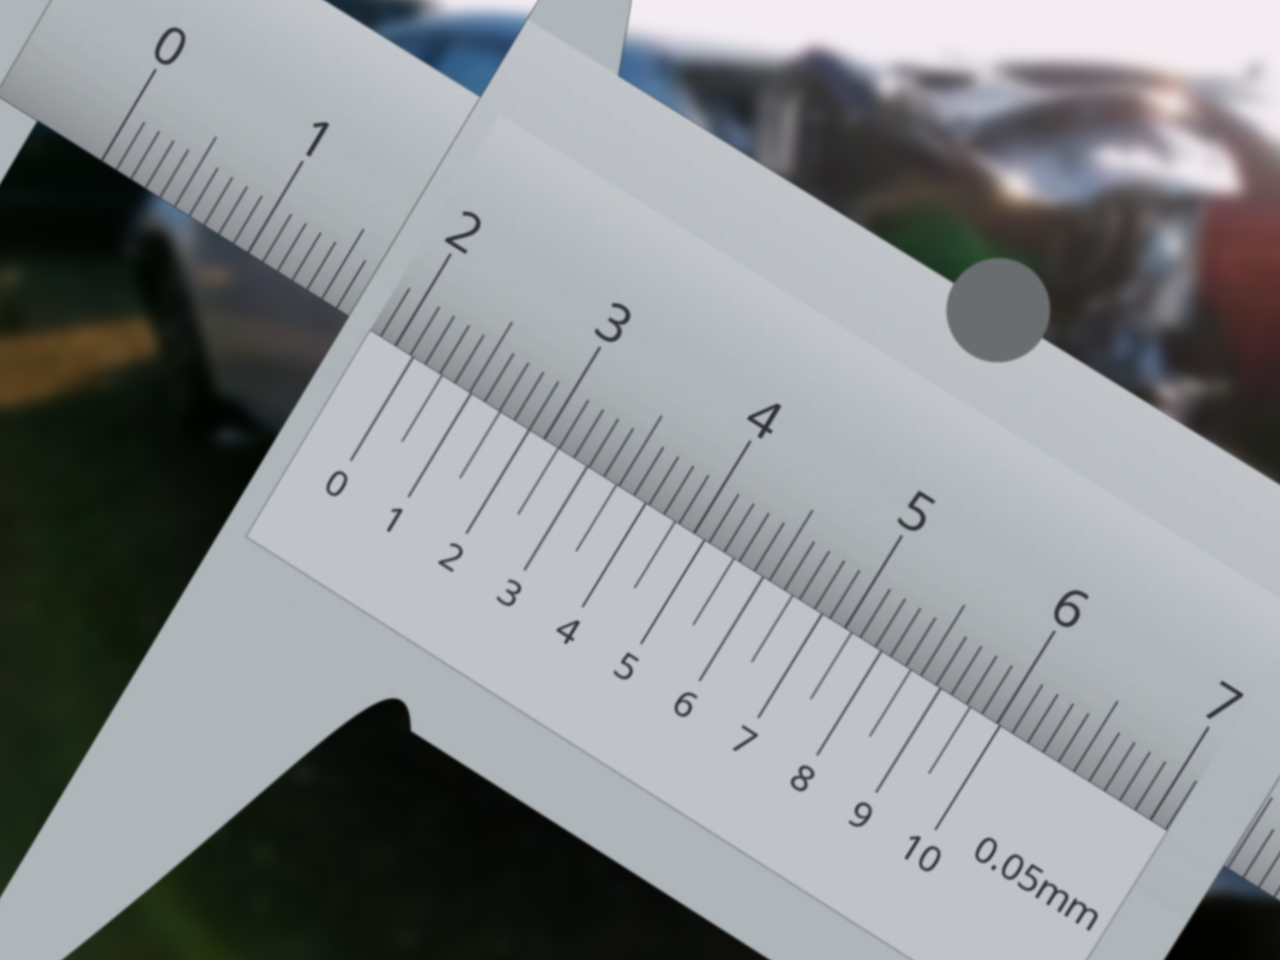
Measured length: 21.2 mm
